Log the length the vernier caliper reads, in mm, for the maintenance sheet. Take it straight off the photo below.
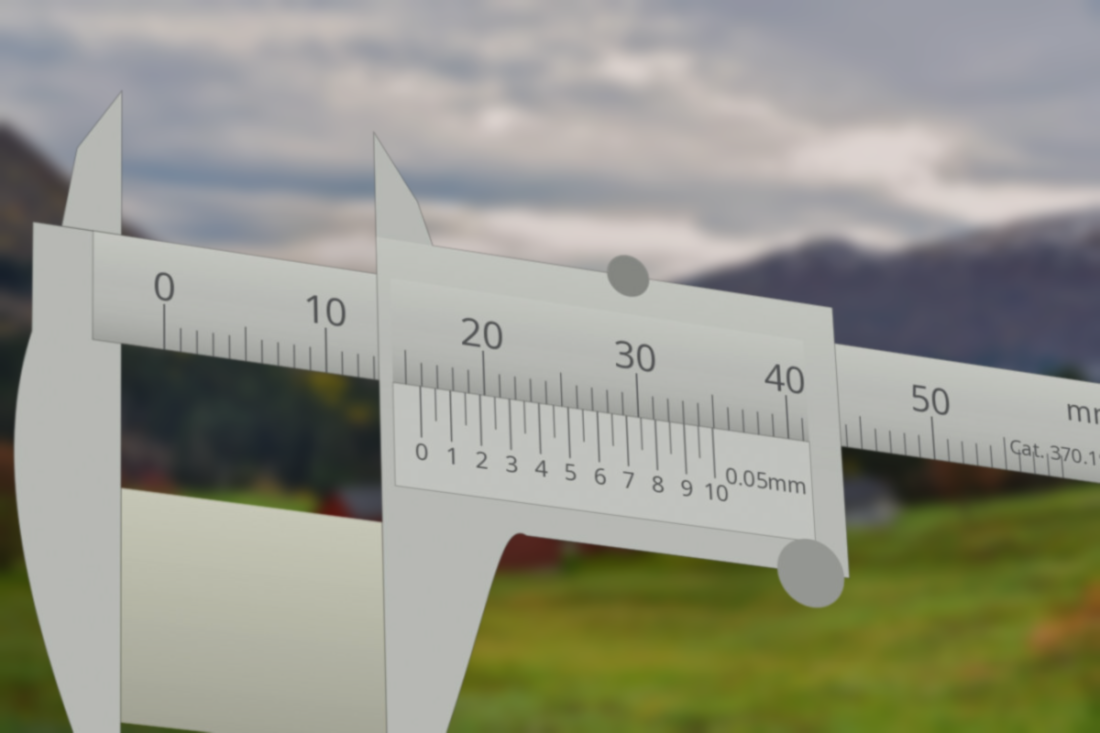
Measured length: 15.9 mm
